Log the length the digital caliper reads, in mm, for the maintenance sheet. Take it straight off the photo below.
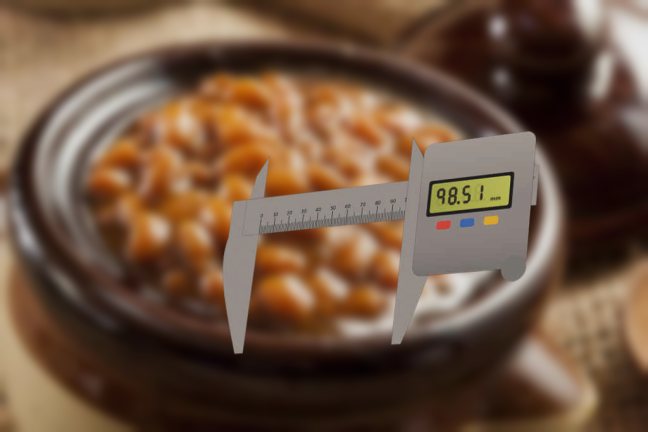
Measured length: 98.51 mm
